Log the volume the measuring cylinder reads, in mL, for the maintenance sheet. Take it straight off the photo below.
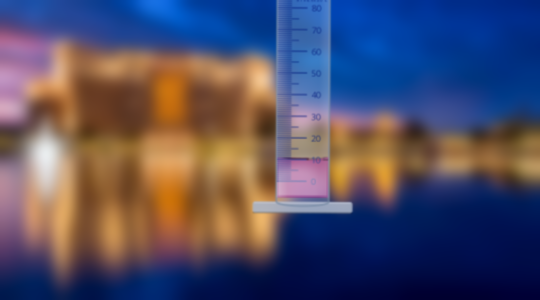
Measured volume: 10 mL
